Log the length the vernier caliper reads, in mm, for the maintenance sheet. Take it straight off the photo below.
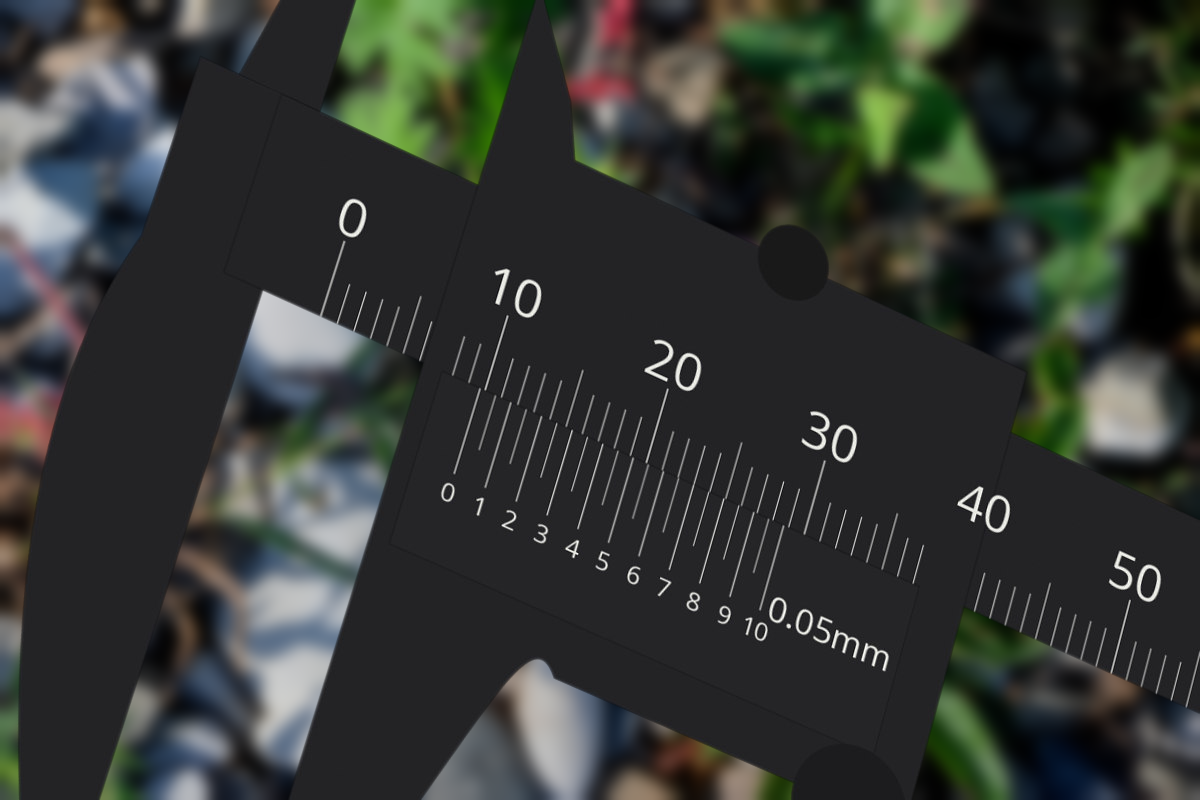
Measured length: 9.7 mm
